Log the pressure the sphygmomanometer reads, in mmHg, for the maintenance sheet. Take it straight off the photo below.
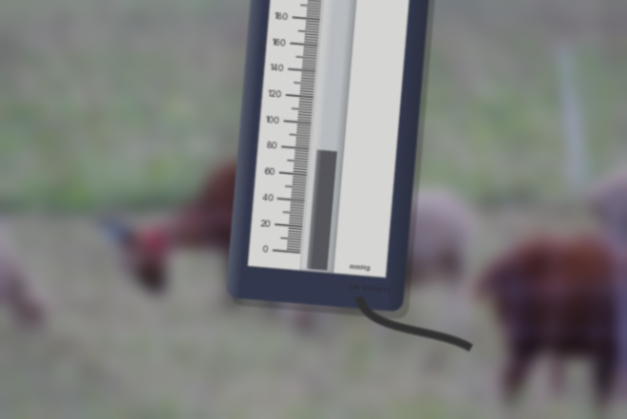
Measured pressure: 80 mmHg
